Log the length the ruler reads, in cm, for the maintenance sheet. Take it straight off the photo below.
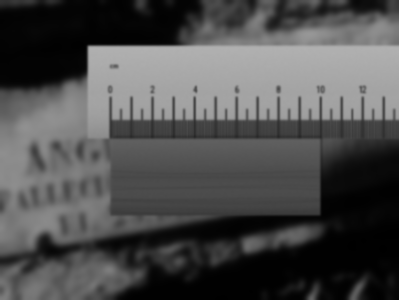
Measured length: 10 cm
